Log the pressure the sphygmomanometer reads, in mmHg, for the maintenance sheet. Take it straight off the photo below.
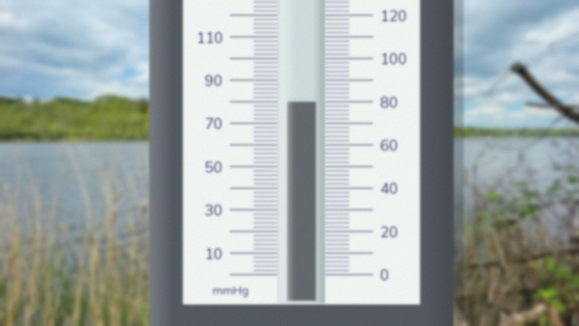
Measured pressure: 80 mmHg
